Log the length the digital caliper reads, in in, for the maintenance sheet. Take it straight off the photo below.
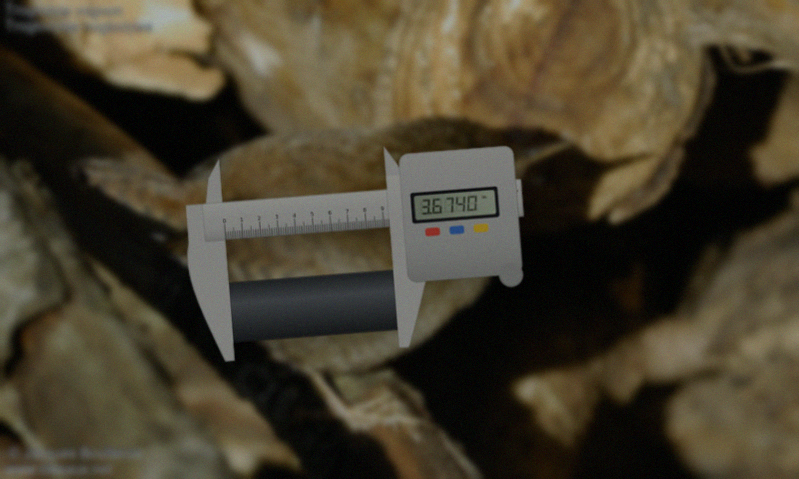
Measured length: 3.6740 in
